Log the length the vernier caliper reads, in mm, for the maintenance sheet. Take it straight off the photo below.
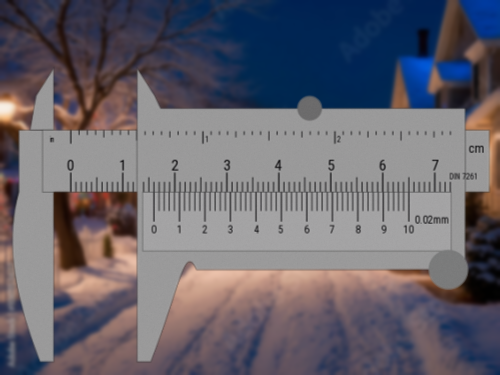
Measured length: 16.0 mm
